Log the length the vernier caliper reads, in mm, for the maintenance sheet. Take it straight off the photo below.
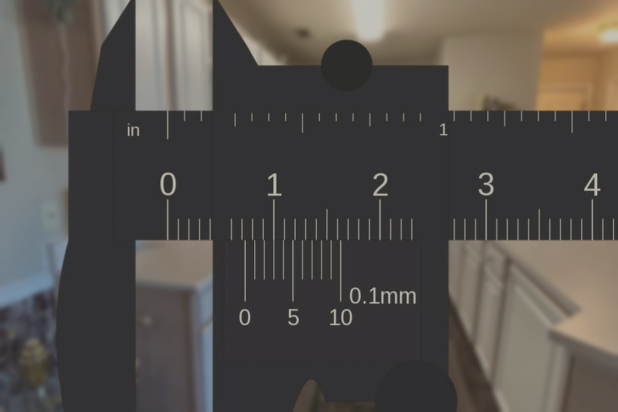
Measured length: 7.3 mm
